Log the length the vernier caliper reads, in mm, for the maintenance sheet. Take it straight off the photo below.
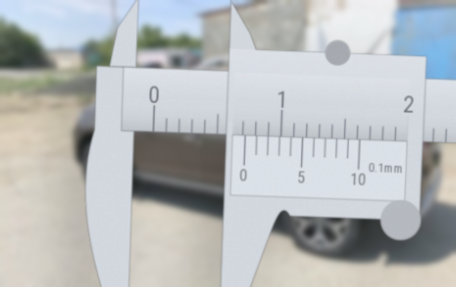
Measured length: 7.2 mm
